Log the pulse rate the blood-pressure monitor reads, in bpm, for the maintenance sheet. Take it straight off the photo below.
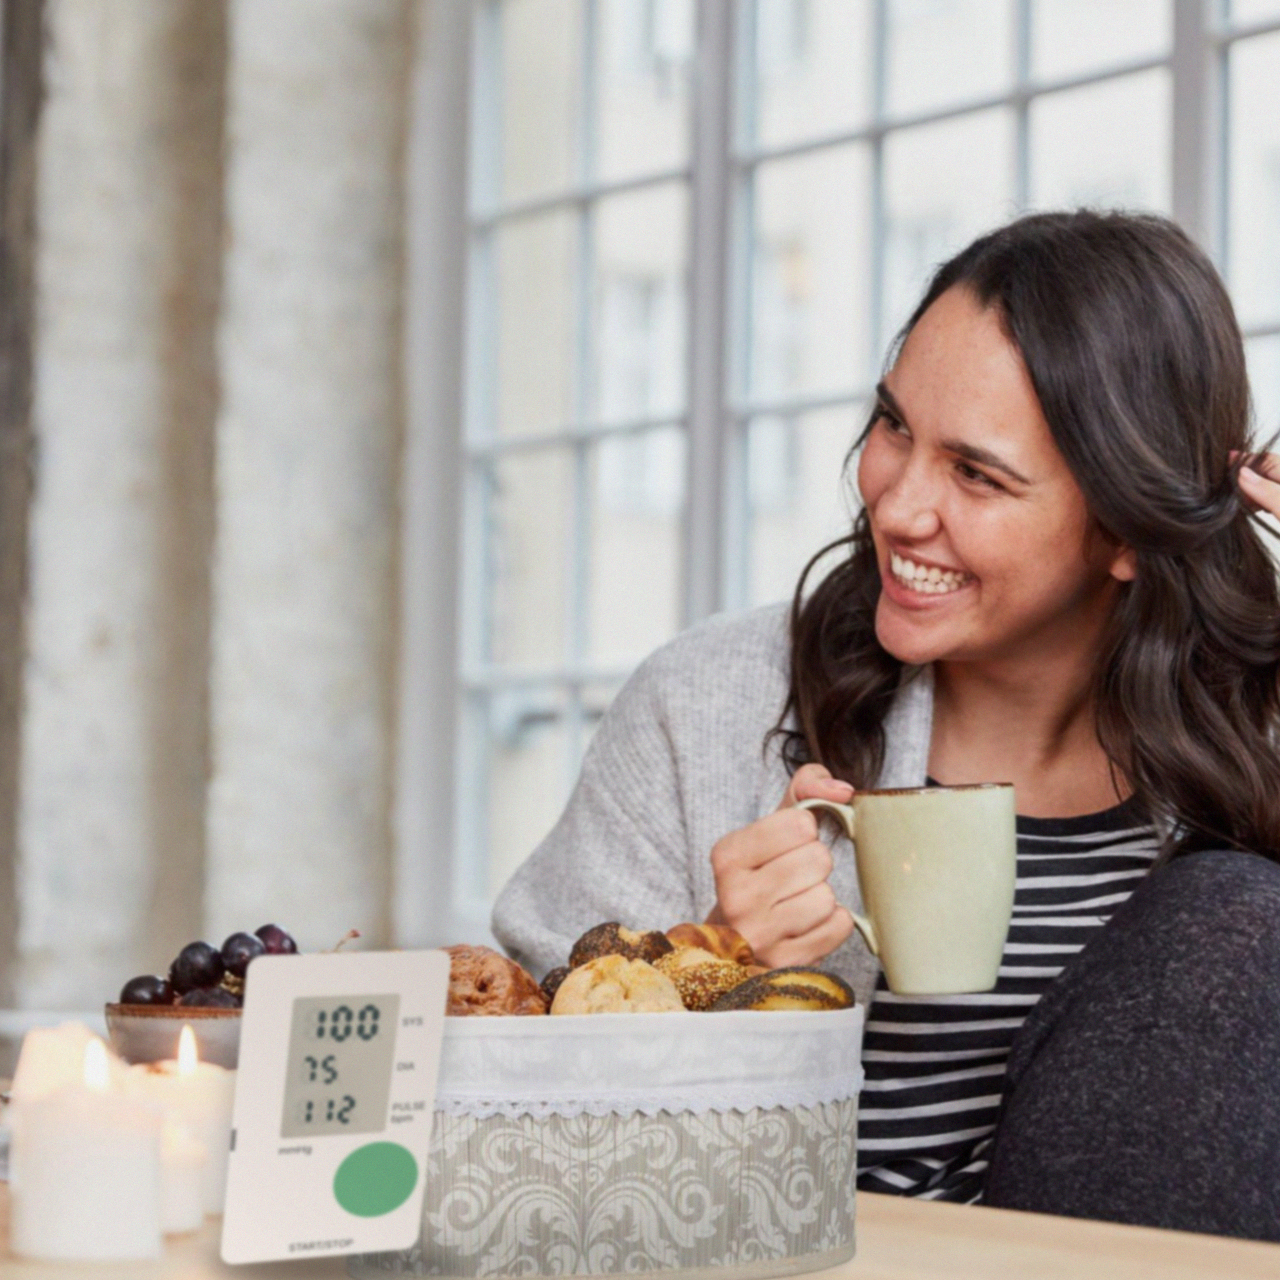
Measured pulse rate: 112 bpm
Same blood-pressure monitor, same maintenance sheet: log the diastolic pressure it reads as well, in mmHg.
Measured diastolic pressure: 75 mmHg
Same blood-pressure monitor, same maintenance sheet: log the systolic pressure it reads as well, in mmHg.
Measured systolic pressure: 100 mmHg
